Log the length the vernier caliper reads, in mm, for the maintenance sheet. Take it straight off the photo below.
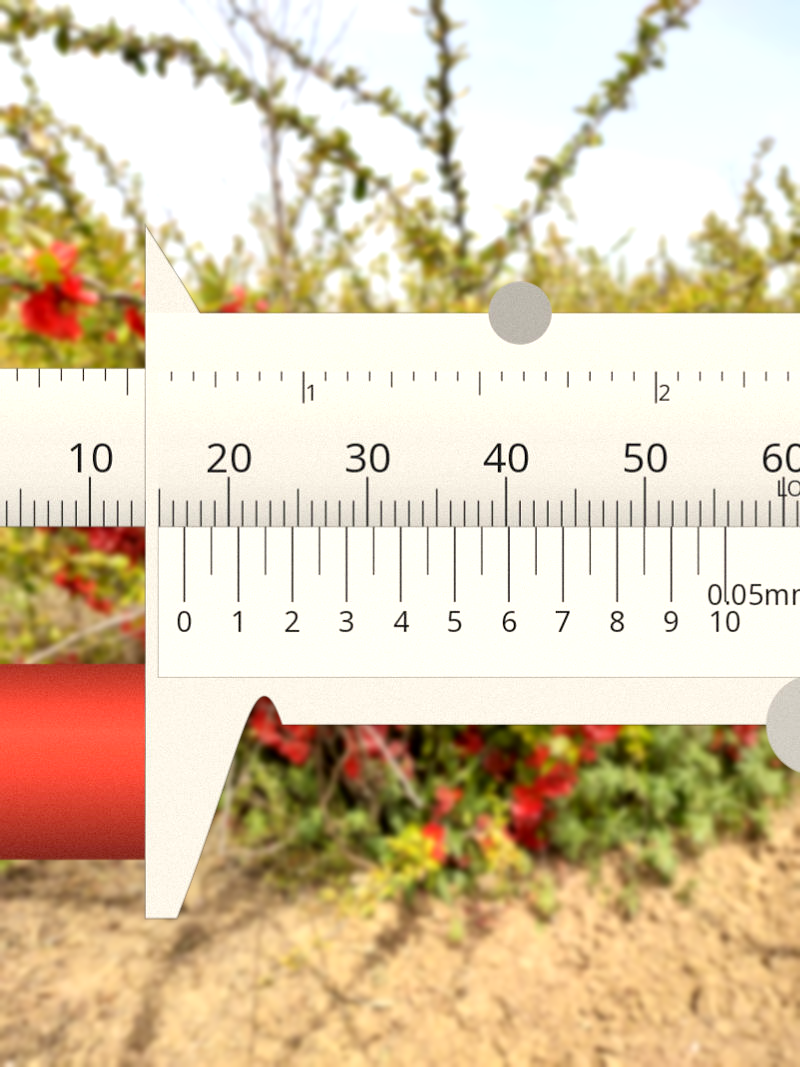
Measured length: 16.8 mm
